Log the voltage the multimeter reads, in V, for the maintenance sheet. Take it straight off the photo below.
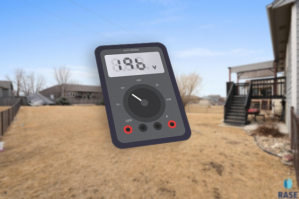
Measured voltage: 196 V
